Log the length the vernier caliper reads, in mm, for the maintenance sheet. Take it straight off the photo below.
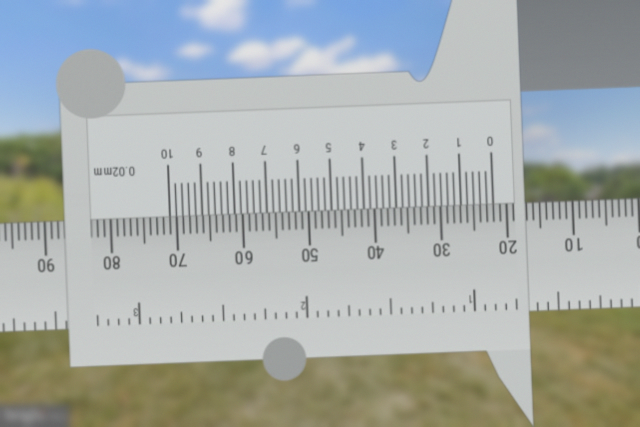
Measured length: 22.0 mm
